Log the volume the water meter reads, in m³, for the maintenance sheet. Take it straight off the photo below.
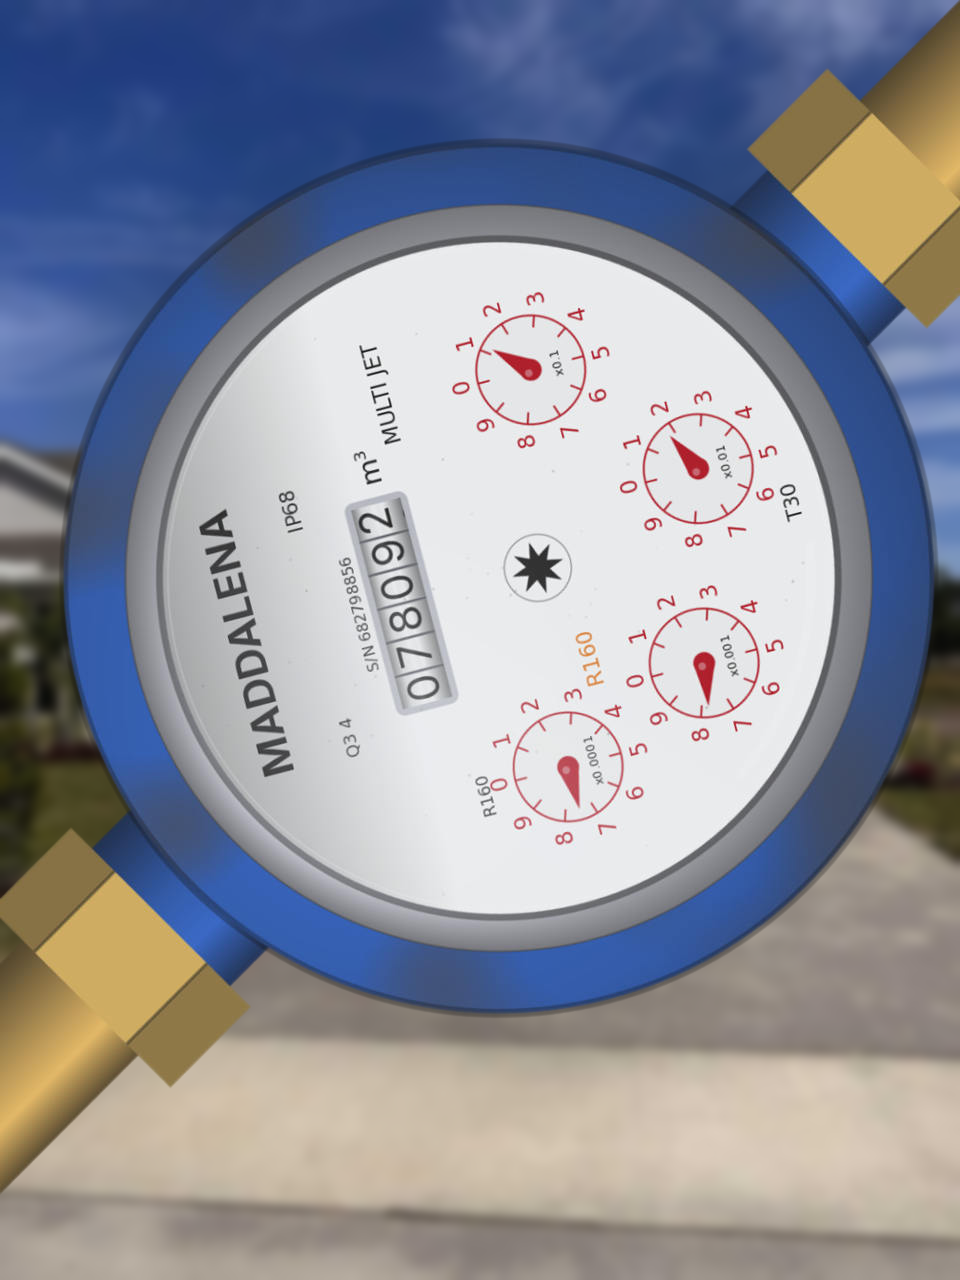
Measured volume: 78092.1177 m³
